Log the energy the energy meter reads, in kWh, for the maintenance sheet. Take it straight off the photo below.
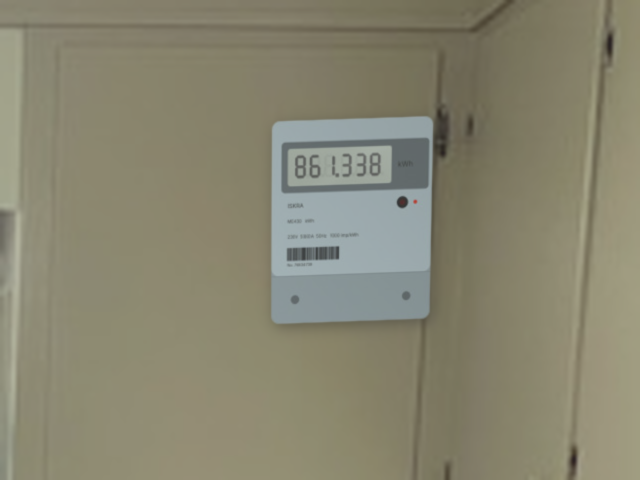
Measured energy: 861.338 kWh
